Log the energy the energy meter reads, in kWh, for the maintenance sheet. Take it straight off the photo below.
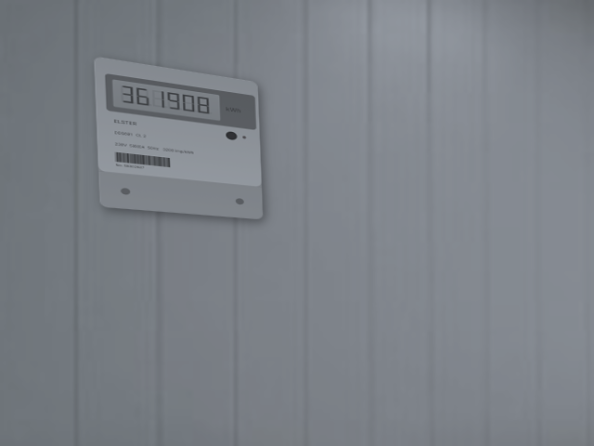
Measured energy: 361908 kWh
